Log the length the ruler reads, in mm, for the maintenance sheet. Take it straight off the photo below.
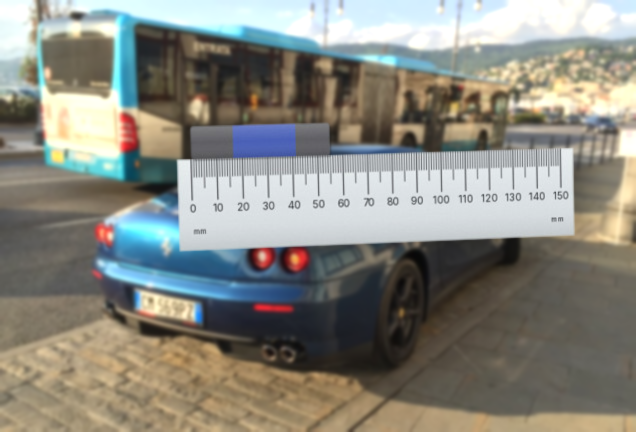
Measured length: 55 mm
